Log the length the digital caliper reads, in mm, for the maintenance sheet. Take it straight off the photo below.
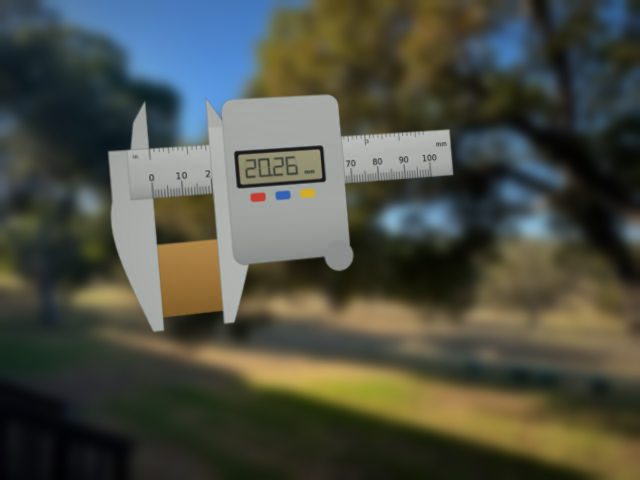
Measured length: 20.26 mm
